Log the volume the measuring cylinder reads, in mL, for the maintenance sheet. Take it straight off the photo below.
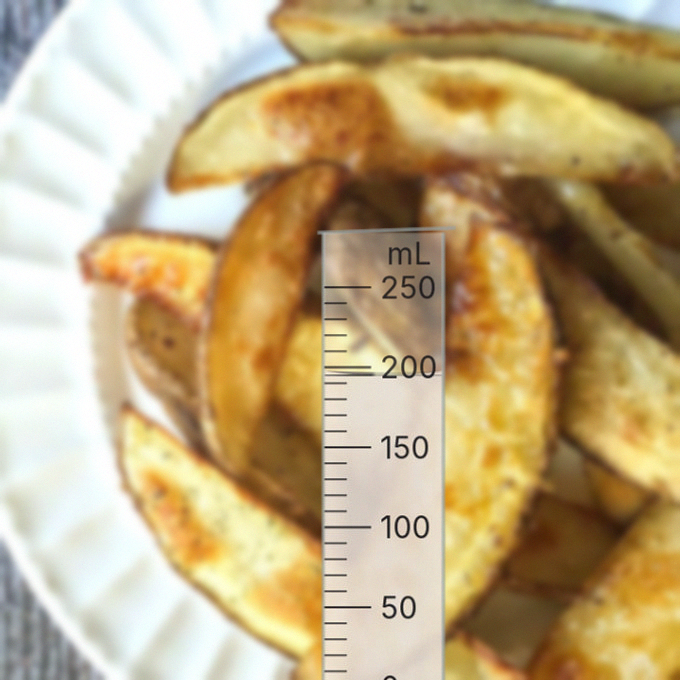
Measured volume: 195 mL
